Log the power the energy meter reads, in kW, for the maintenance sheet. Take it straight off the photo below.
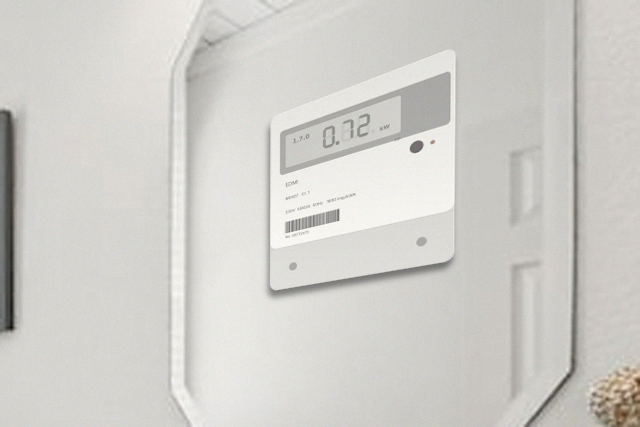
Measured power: 0.72 kW
